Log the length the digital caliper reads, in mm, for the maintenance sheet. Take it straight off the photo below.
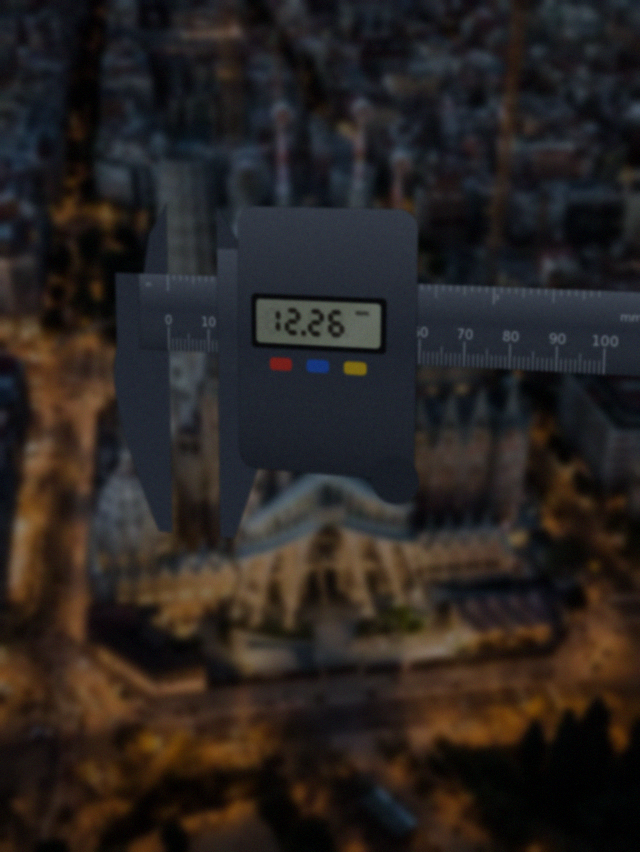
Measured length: 12.26 mm
